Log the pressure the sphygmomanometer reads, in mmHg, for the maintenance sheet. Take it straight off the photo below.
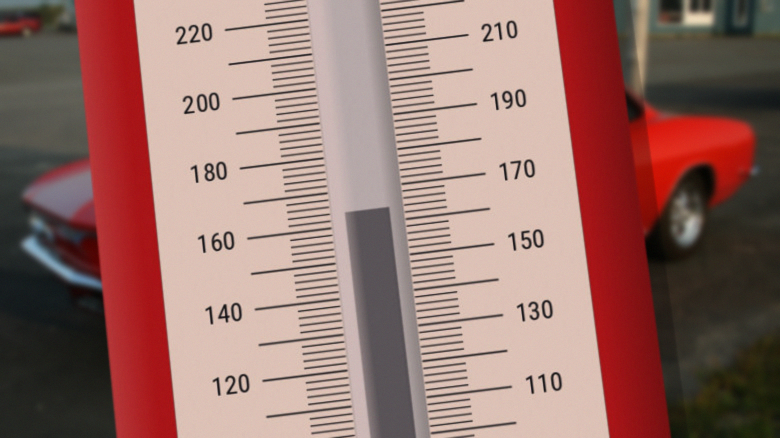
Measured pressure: 164 mmHg
